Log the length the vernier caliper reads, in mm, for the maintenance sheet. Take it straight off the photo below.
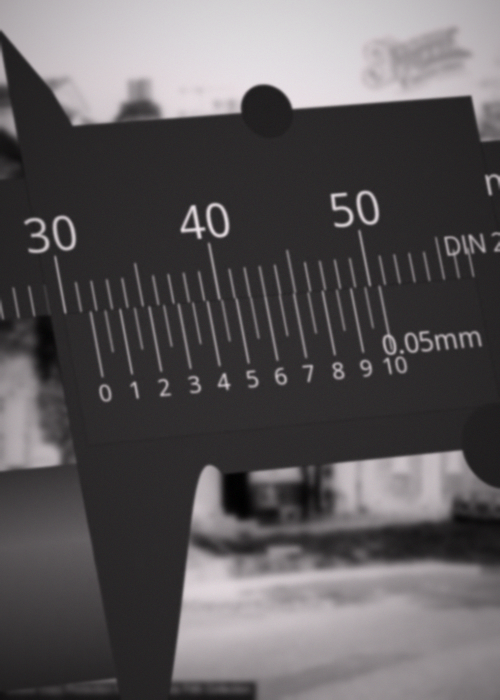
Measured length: 31.6 mm
